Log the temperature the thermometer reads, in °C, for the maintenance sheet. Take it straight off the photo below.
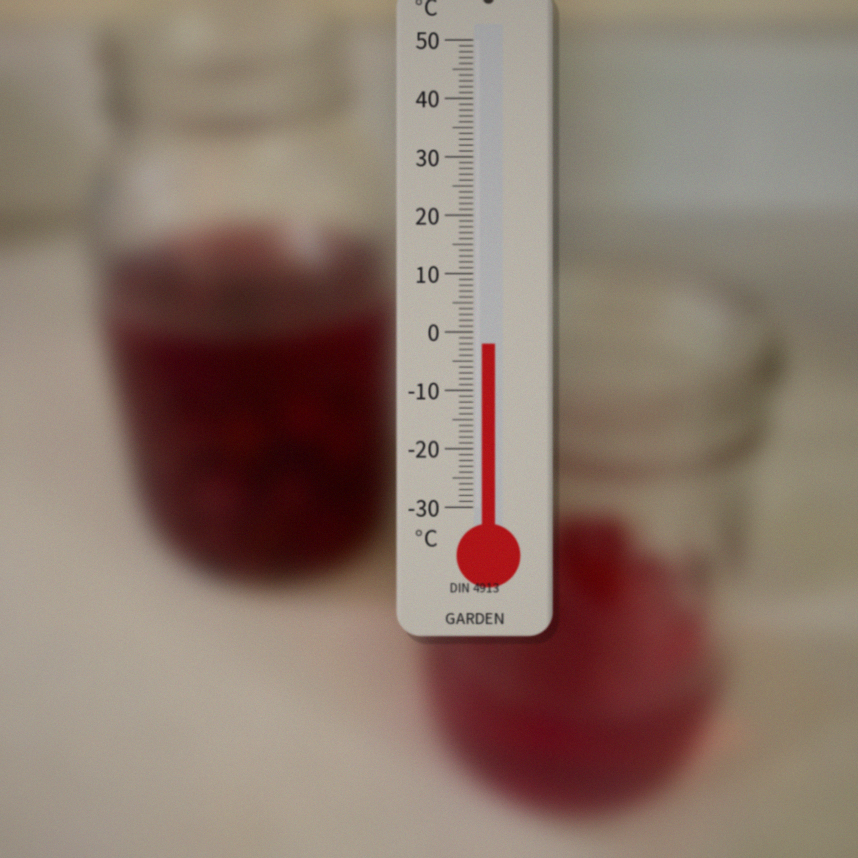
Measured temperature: -2 °C
